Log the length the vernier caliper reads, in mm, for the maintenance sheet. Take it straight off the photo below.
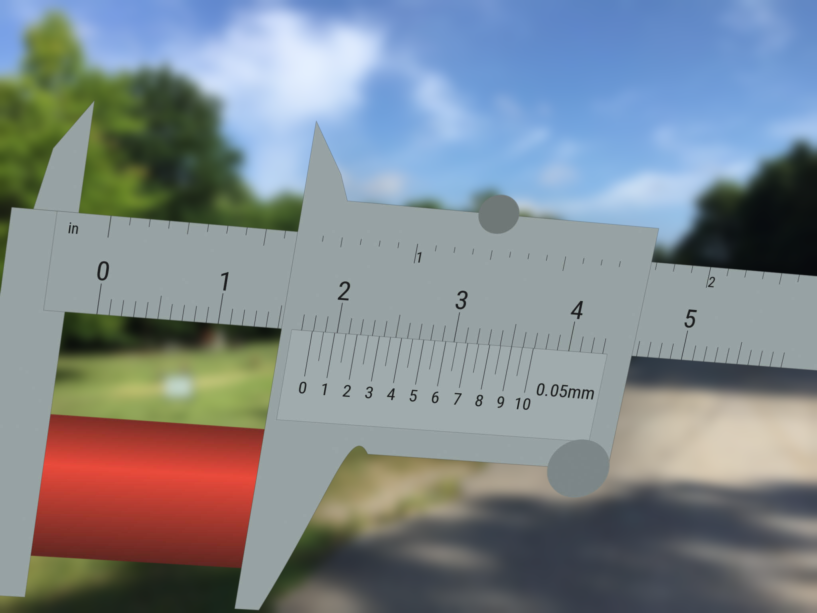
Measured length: 17.9 mm
